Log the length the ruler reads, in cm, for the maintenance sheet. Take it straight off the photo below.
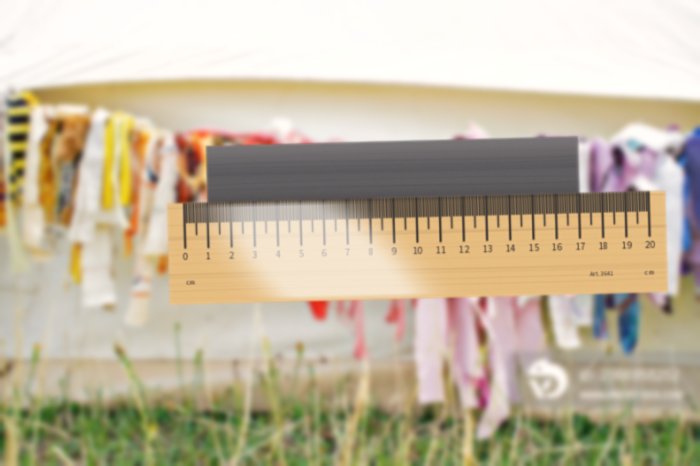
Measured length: 16 cm
